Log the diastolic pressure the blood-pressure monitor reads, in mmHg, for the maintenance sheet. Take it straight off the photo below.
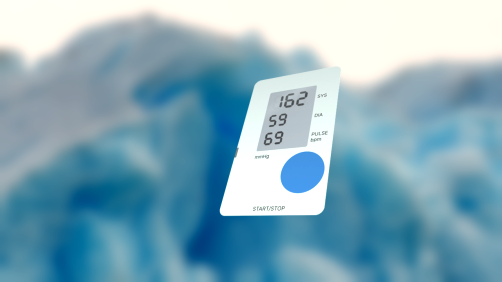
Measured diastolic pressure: 59 mmHg
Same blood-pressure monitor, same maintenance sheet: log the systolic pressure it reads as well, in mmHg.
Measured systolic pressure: 162 mmHg
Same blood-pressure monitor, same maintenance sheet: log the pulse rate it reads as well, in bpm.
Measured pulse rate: 69 bpm
